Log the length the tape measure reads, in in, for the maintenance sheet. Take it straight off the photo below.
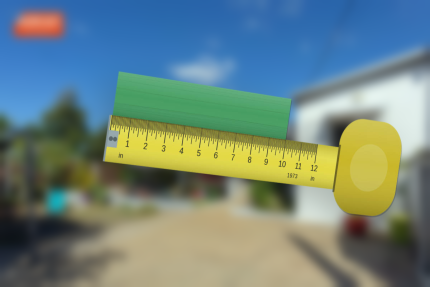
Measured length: 10 in
